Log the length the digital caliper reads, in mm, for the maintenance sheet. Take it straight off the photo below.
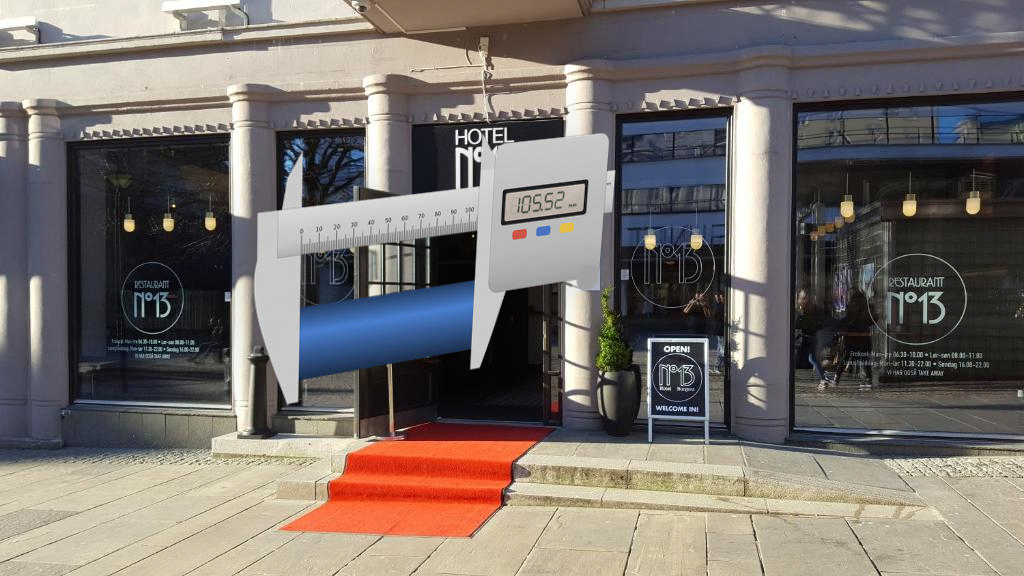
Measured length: 105.52 mm
